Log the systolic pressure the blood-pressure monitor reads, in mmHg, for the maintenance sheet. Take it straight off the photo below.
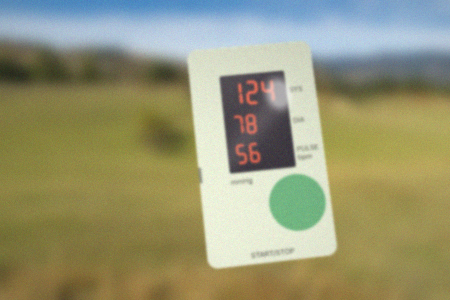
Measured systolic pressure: 124 mmHg
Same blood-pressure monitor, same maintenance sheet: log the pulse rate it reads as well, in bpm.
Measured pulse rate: 56 bpm
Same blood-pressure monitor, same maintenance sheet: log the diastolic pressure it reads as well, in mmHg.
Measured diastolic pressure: 78 mmHg
